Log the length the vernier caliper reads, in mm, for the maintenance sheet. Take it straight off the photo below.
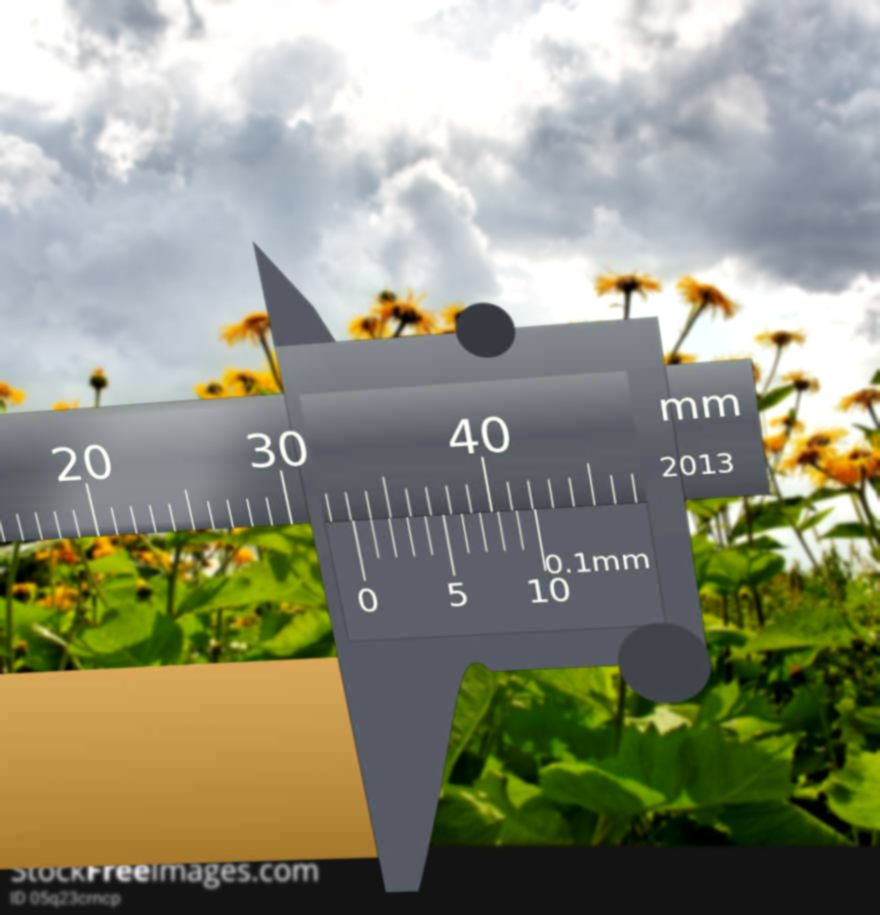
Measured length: 33.1 mm
